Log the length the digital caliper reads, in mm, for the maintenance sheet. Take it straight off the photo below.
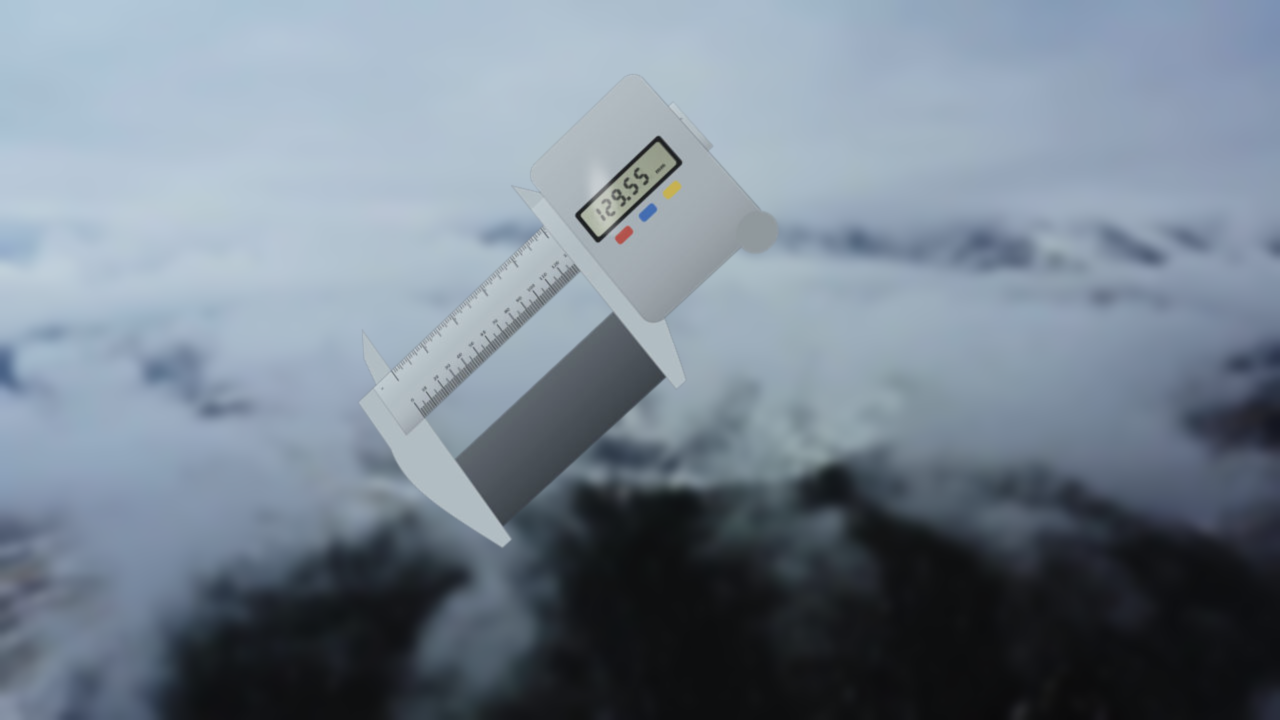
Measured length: 129.55 mm
